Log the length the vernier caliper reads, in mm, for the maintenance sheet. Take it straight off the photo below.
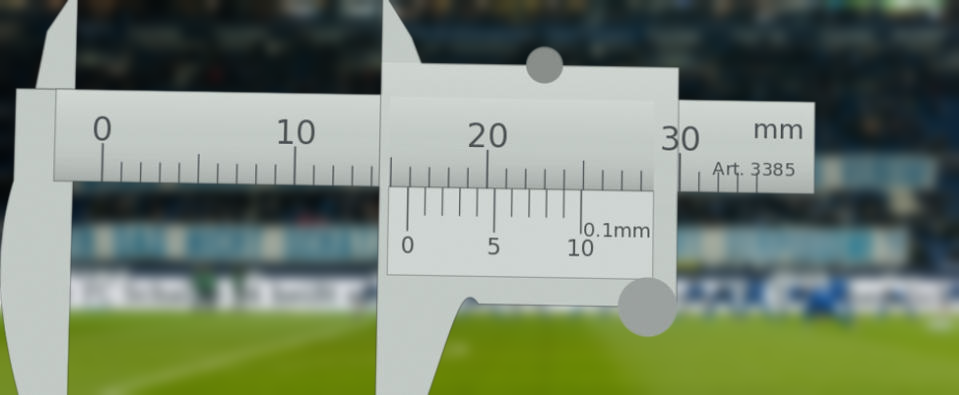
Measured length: 15.9 mm
